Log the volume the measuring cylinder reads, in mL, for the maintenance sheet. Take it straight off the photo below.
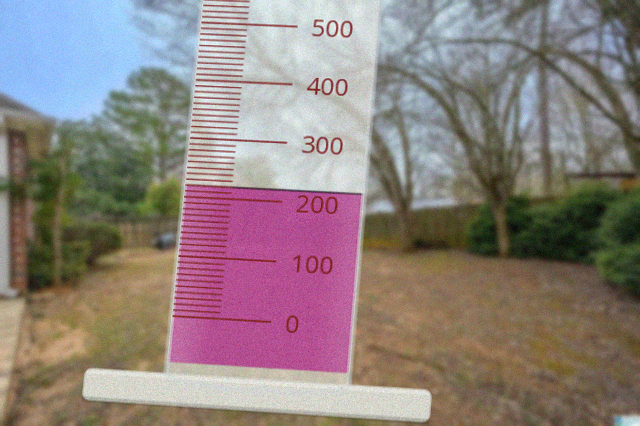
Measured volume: 220 mL
